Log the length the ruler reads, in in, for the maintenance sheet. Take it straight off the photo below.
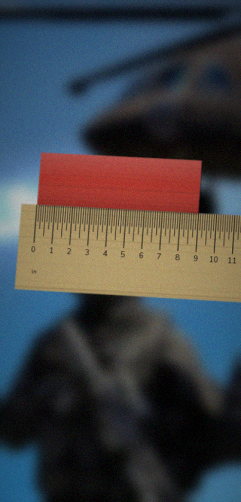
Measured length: 9 in
